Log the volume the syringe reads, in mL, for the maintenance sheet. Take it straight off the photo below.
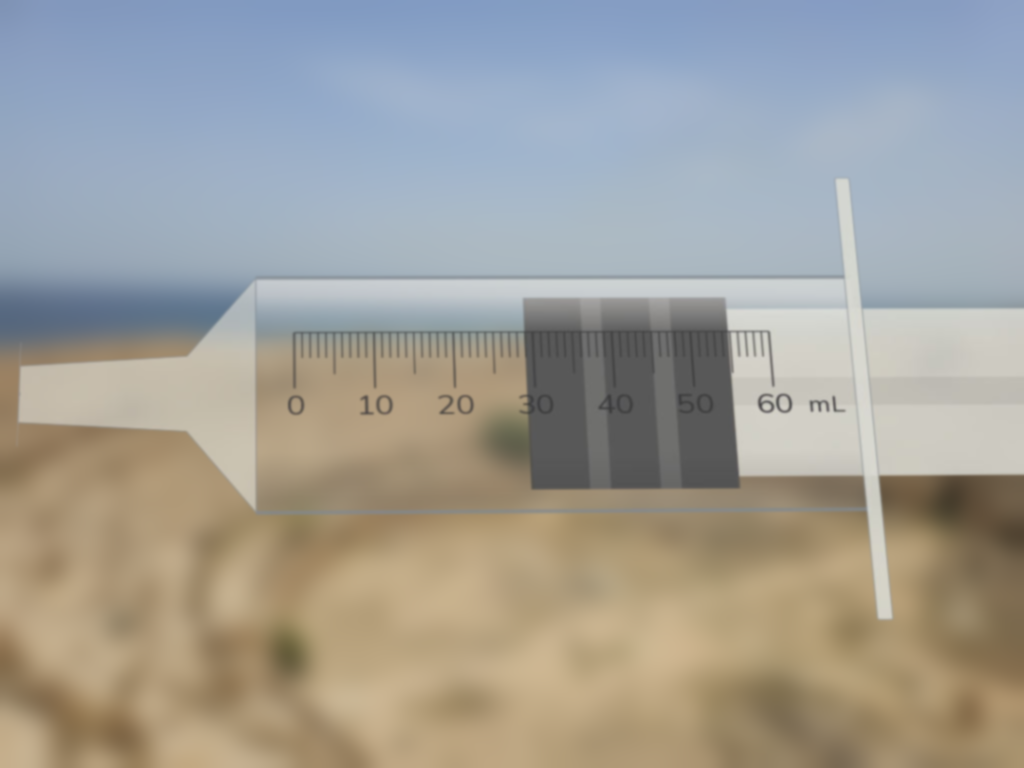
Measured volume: 29 mL
